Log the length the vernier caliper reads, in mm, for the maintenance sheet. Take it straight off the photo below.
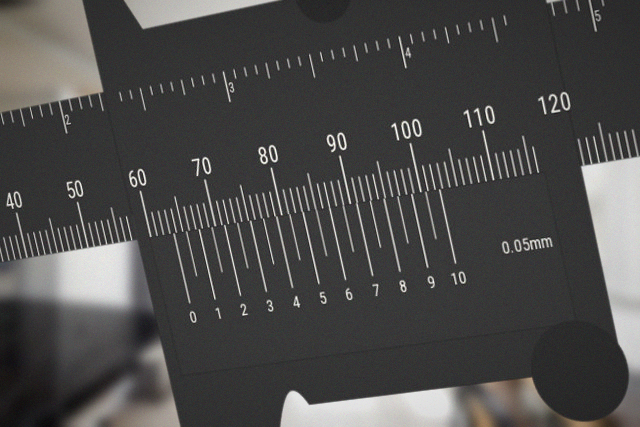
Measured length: 63.6 mm
